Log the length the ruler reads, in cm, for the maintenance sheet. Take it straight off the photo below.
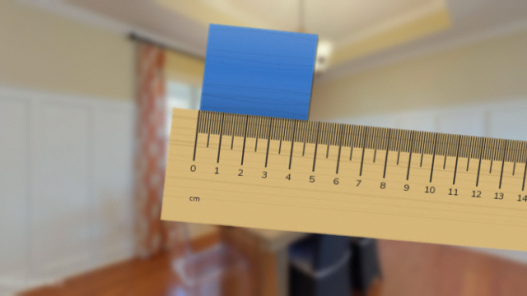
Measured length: 4.5 cm
